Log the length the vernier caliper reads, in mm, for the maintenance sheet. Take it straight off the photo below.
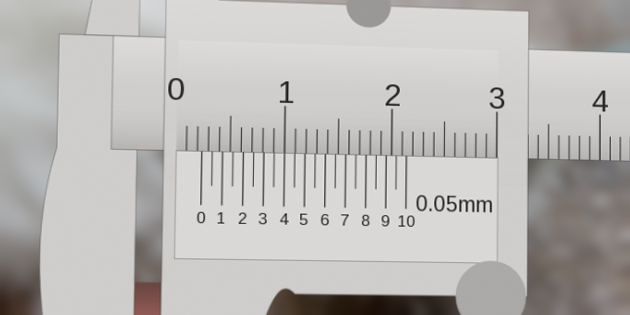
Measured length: 2.4 mm
